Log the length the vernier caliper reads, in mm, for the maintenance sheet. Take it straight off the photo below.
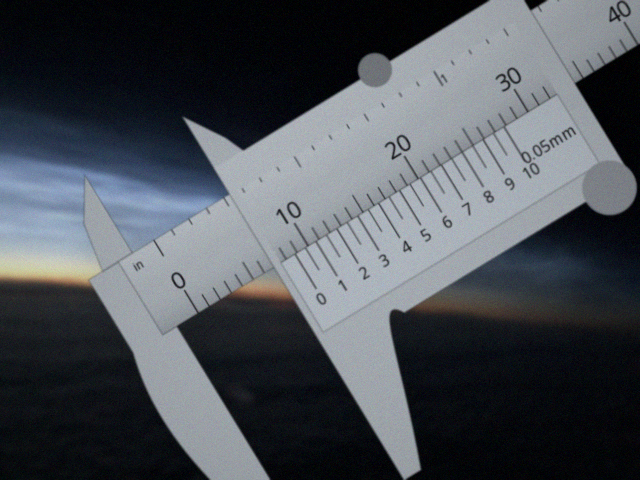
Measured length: 8.8 mm
